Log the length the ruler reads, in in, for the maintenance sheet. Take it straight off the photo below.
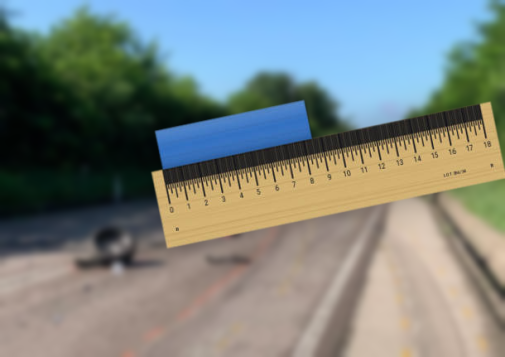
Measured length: 8.5 in
